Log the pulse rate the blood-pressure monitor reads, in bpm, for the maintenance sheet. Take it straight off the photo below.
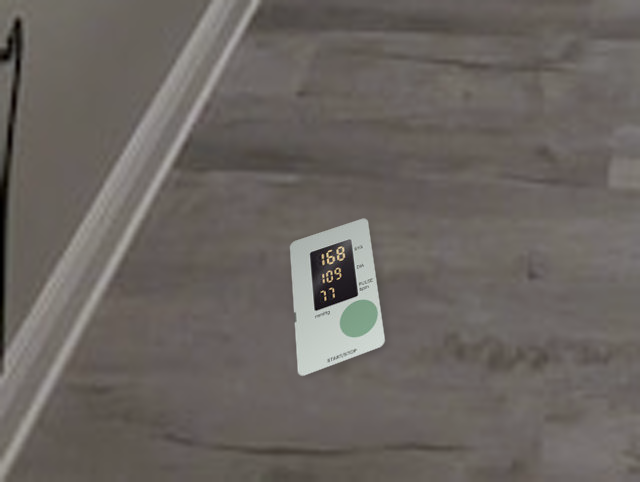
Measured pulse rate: 77 bpm
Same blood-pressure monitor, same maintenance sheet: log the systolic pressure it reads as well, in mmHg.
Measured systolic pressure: 168 mmHg
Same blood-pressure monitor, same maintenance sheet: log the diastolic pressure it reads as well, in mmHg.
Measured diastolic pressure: 109 mmHg
